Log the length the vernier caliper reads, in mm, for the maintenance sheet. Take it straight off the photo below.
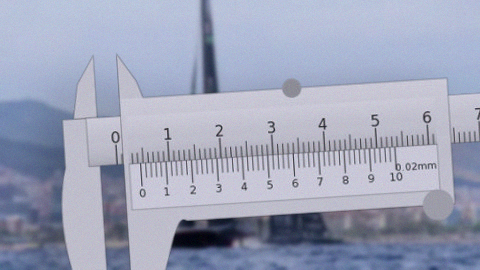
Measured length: 4.5 mm
